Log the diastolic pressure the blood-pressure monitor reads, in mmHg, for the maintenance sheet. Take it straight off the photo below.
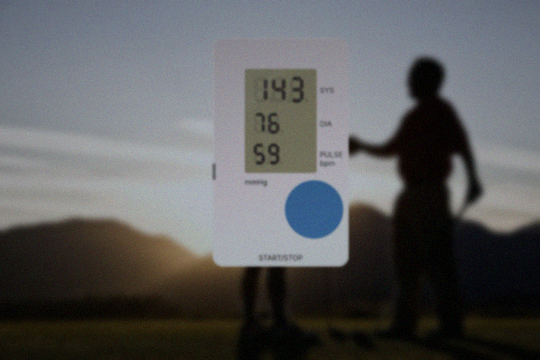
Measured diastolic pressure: 76 mmHg
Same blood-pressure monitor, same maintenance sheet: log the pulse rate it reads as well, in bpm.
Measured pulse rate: 59 bpm
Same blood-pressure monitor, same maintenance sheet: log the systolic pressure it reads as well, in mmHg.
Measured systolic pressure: 143 mmHg
